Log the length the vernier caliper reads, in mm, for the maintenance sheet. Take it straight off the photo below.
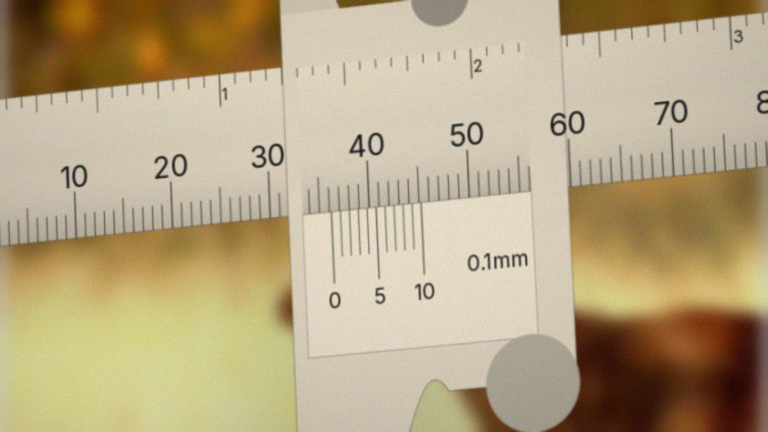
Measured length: 36.2 mm
